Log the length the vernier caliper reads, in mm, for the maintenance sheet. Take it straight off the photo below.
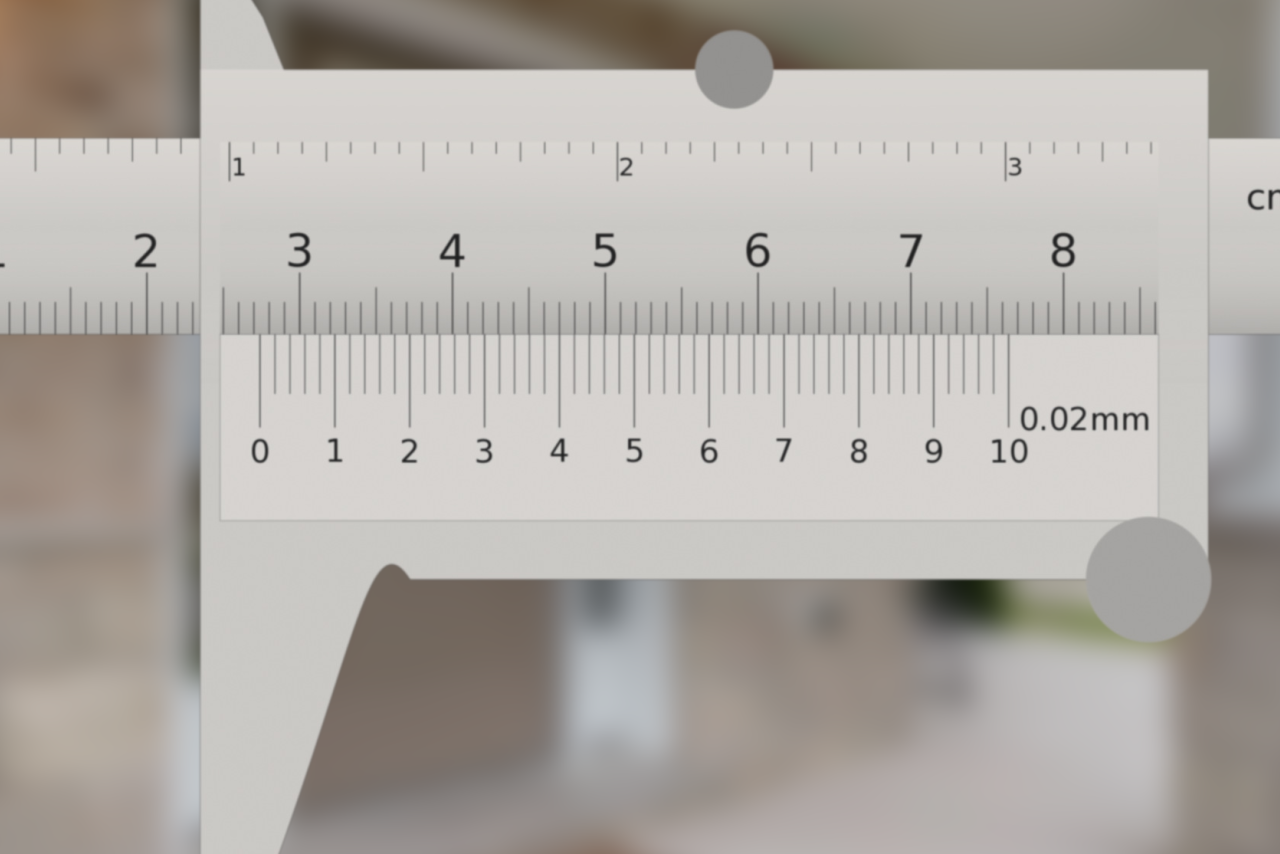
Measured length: 27.4 mm
